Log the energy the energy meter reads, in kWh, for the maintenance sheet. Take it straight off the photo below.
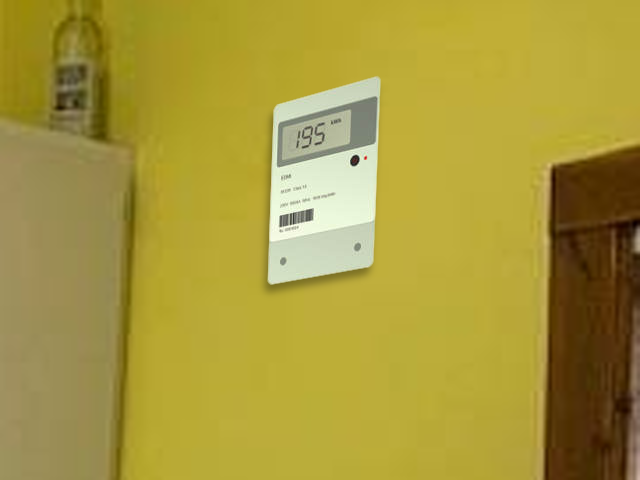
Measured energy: 195 kWh
